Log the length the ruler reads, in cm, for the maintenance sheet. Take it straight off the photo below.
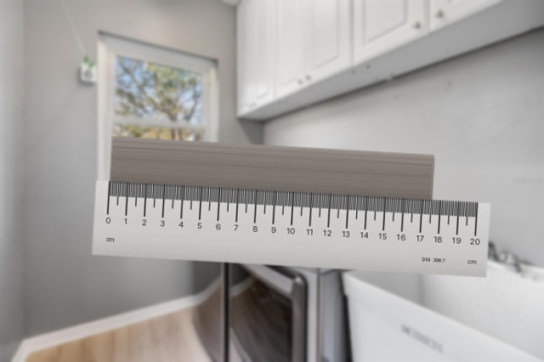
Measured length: 17.5 cm
